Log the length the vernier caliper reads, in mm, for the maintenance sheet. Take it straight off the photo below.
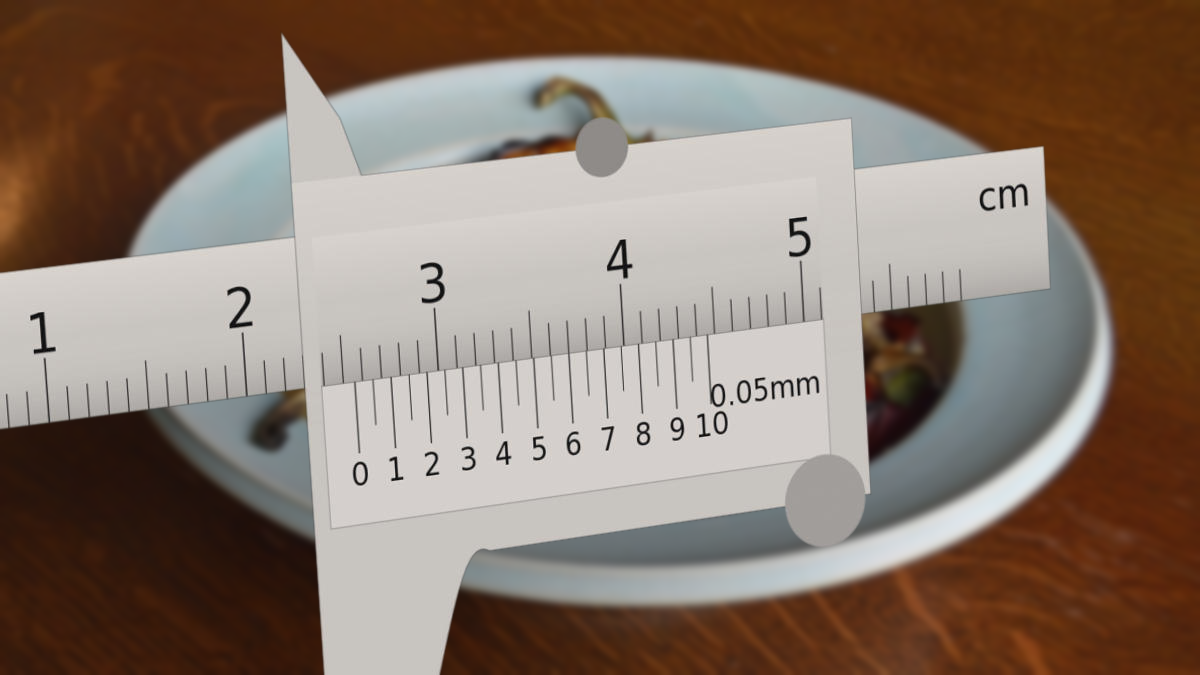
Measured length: 25.6 mm
